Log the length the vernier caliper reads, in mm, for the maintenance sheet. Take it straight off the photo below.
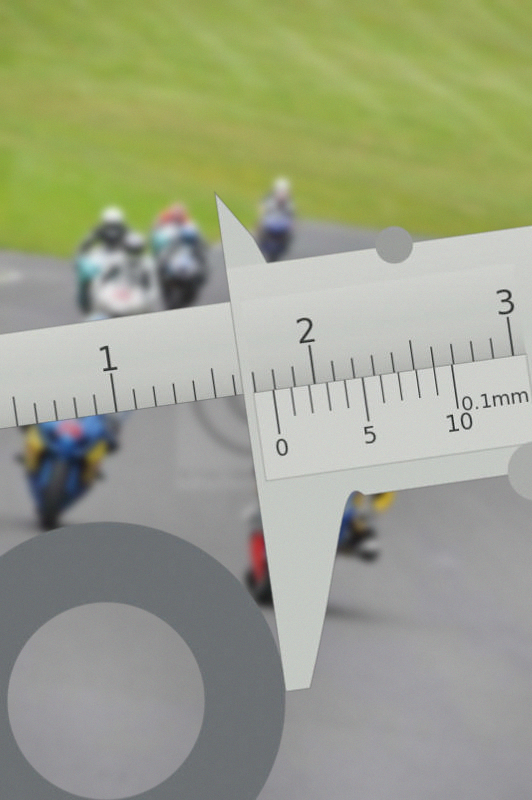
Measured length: 17.9 mm
